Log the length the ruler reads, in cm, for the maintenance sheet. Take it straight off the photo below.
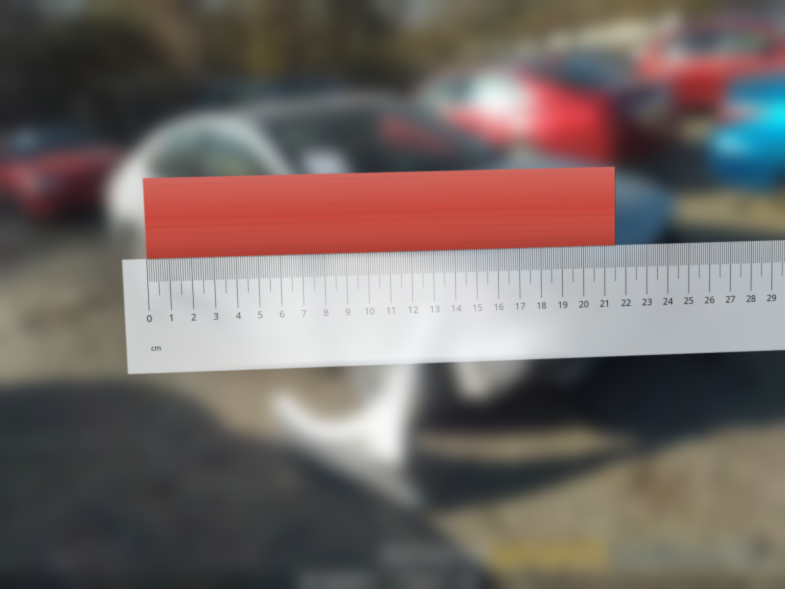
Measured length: 21.5 cm
